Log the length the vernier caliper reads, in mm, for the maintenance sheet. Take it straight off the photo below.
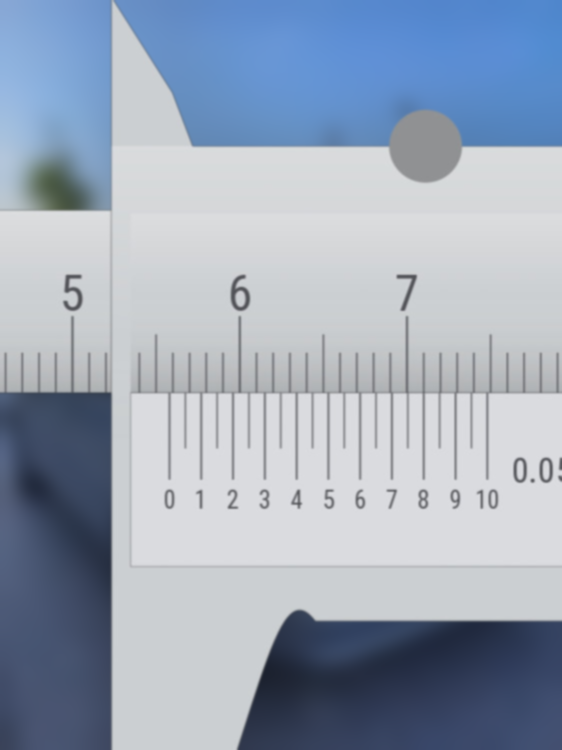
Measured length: 55.8 mm
